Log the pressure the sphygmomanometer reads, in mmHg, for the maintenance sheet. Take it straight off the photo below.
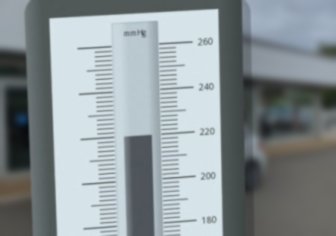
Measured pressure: 220 mmHg
